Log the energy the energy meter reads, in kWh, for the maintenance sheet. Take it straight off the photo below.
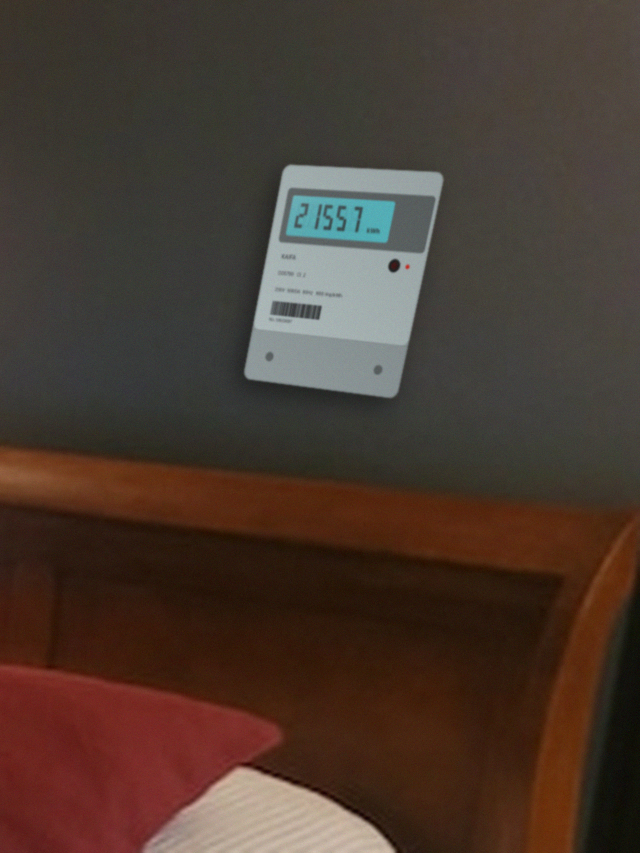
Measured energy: 21557 kWh
